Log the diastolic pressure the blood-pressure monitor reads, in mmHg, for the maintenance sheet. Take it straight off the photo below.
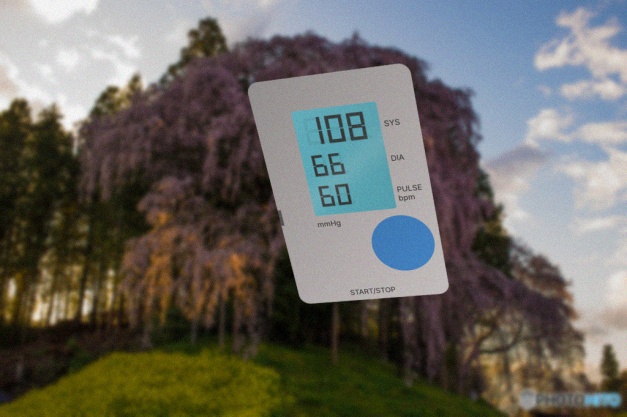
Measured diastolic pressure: 66 mmHg
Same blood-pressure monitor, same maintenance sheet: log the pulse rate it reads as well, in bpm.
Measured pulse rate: 60 bpm
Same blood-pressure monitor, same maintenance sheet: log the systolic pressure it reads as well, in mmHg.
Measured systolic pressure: 108 mmHg
